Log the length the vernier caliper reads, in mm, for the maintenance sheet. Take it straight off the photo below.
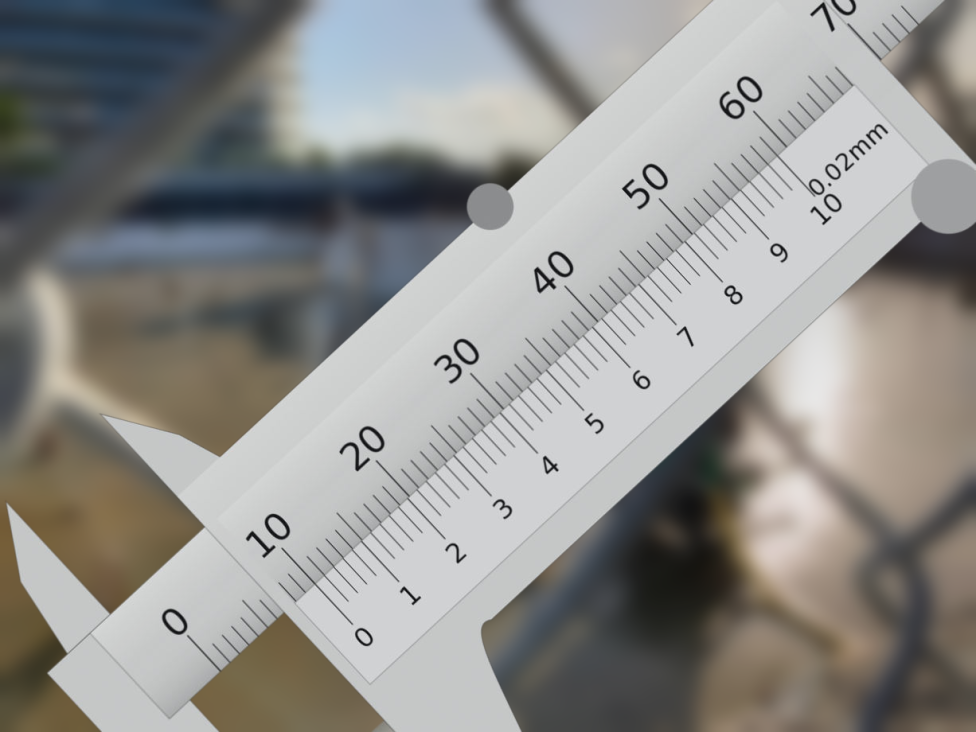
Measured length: 10.0 mm
